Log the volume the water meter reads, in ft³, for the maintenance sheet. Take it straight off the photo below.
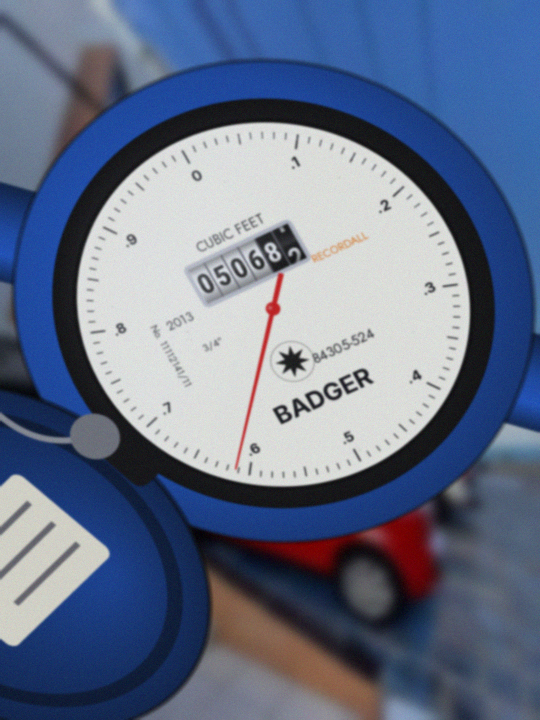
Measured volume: 50681.61 ft³
